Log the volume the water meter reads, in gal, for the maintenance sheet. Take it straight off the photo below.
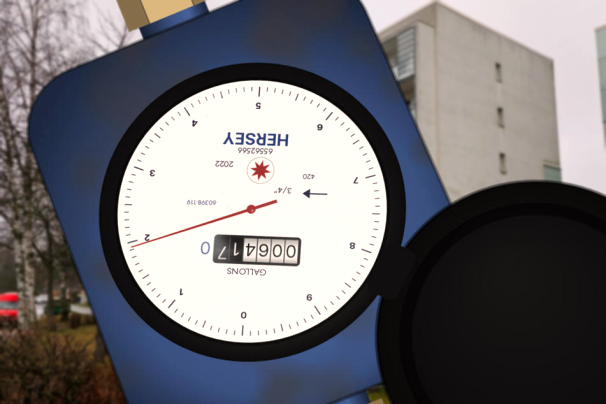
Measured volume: 64171.9 gal
